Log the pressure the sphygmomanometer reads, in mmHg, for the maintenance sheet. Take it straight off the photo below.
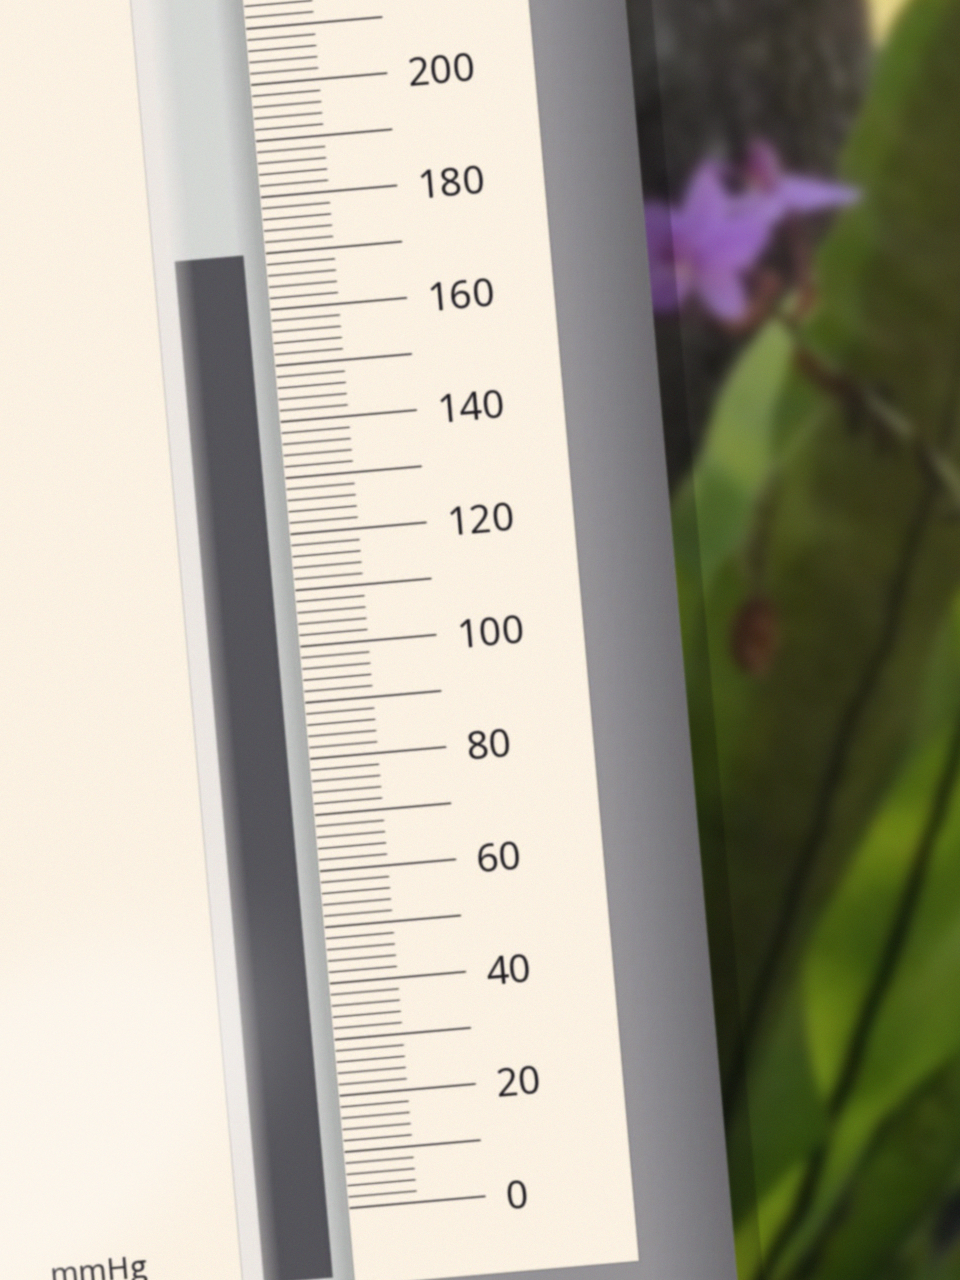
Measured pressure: 170 mmHg
